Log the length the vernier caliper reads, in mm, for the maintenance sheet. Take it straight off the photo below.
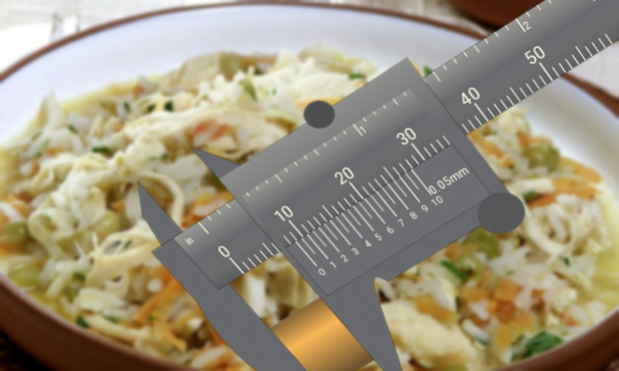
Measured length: 8.8 mm
